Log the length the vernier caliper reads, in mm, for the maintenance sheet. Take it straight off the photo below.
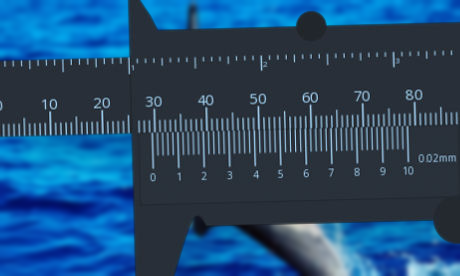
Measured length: 29.5 mm
